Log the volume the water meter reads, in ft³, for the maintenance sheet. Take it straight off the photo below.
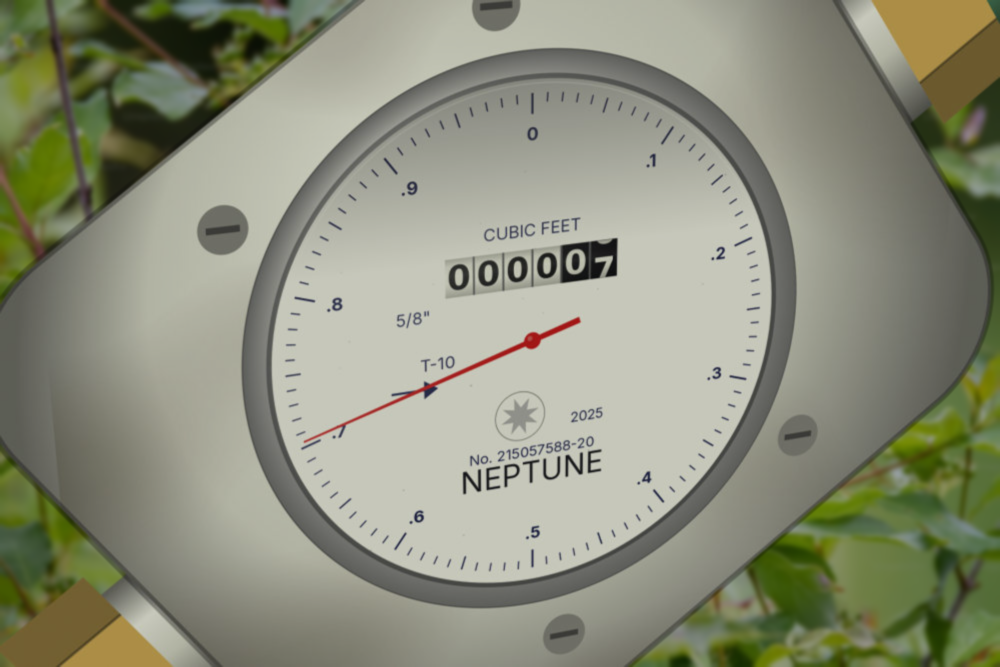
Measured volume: 6.70 ft³
